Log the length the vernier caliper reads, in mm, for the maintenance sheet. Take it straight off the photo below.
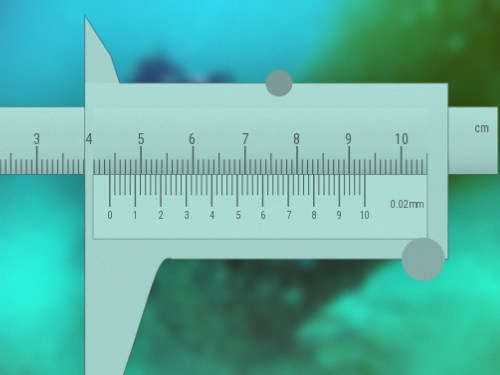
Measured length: 44.0 mm
